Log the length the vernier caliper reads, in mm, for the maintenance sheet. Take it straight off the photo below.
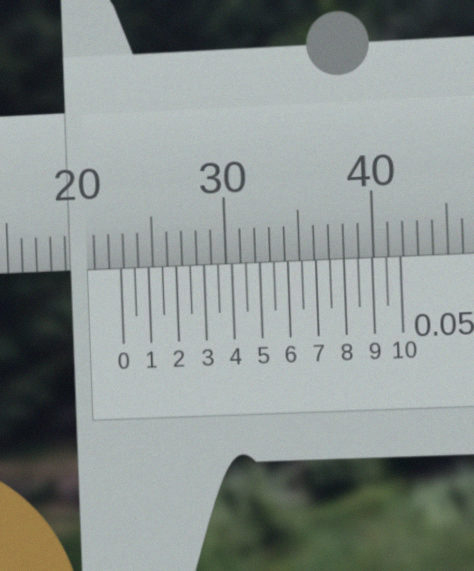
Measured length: 22.8 mm
